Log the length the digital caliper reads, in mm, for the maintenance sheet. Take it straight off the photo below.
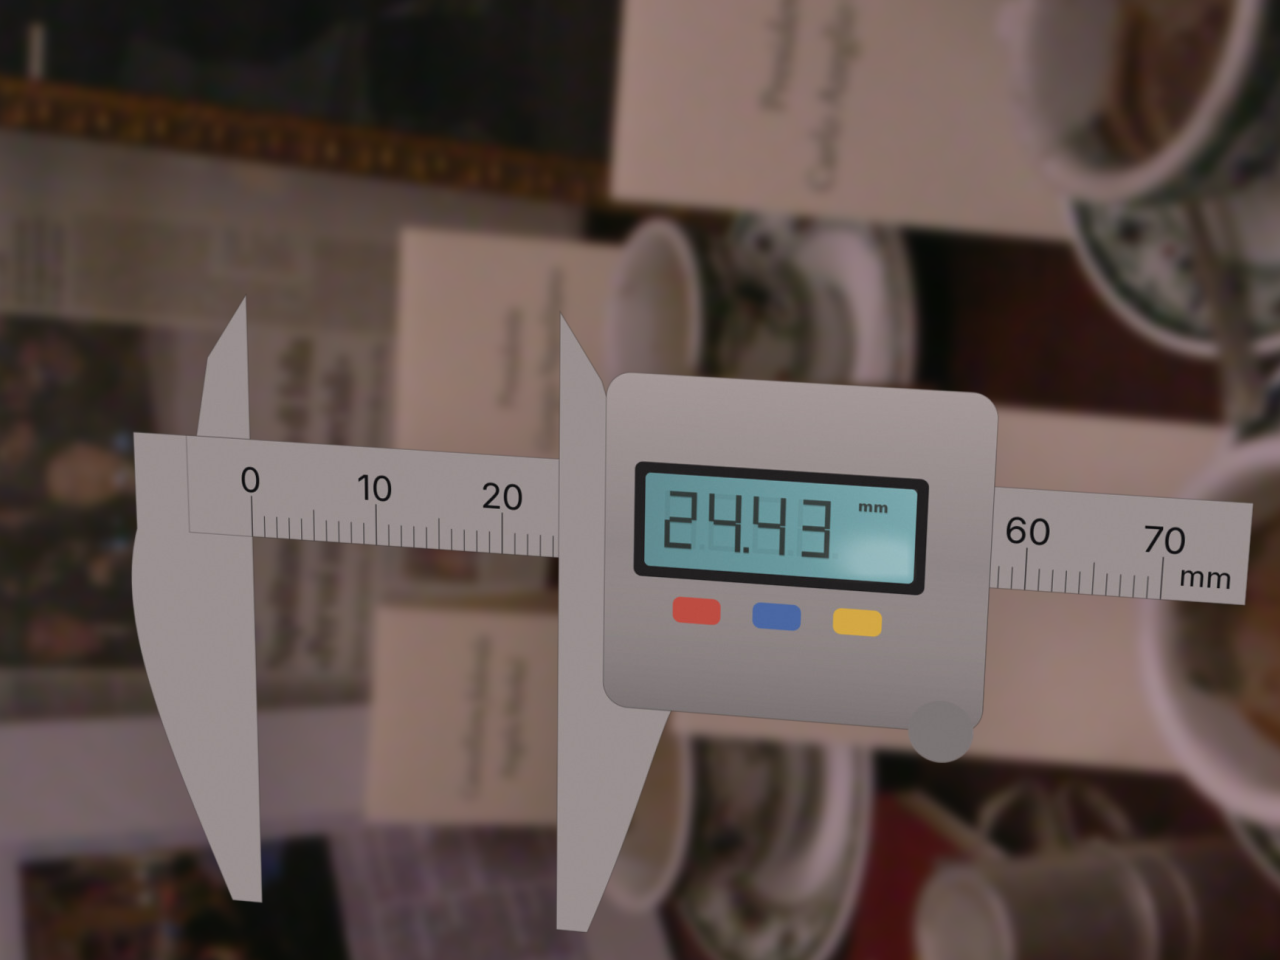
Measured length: 24.43 mm
